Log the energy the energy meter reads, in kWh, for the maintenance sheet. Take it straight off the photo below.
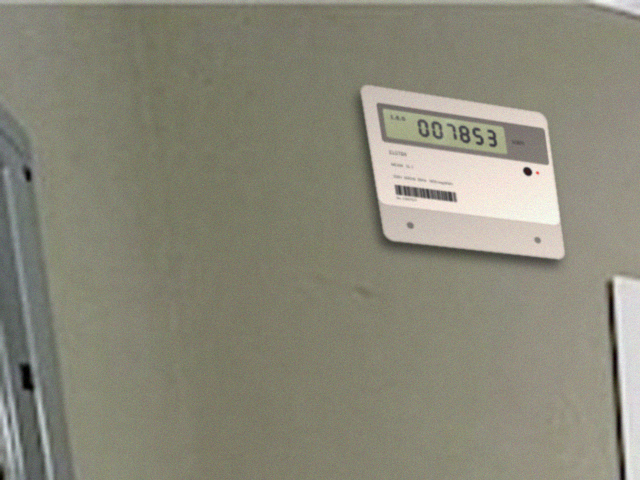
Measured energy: 7853 kWh
